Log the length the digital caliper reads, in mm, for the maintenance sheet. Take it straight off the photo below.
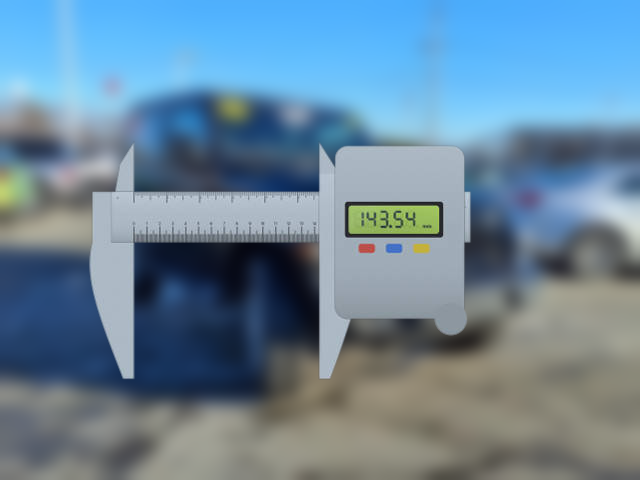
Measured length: 143.54 mm
